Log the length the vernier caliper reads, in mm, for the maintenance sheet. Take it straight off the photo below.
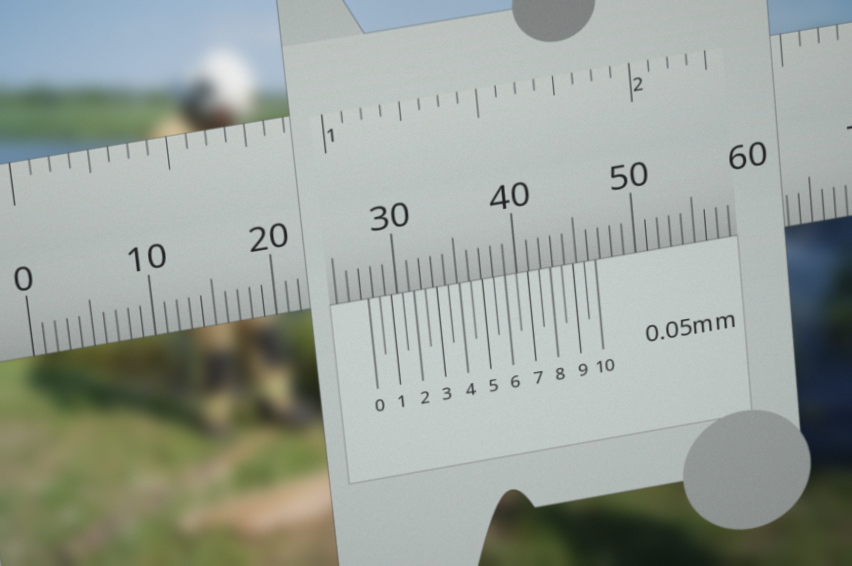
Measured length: 27.6 mm
